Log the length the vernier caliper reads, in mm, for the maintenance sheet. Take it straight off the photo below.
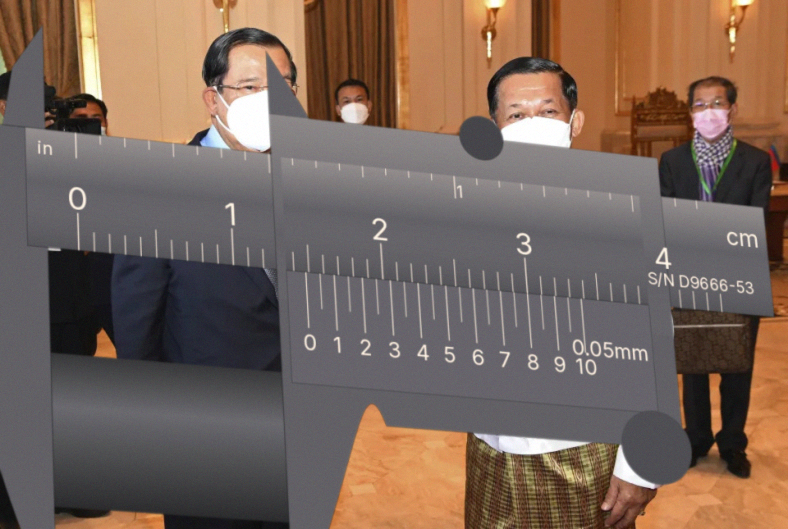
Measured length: 14.8 mm
